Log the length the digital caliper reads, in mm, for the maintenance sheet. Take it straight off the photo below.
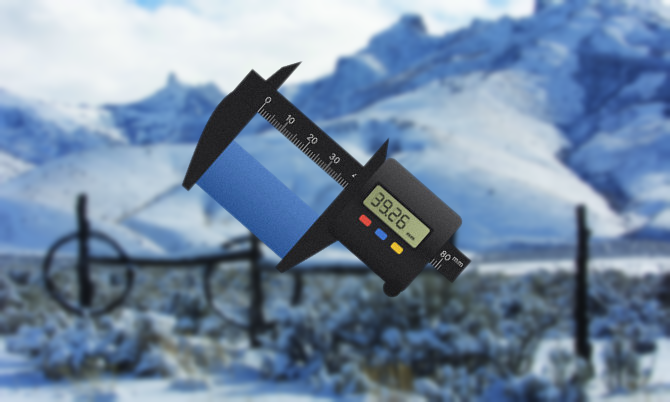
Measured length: 39.26 mm
